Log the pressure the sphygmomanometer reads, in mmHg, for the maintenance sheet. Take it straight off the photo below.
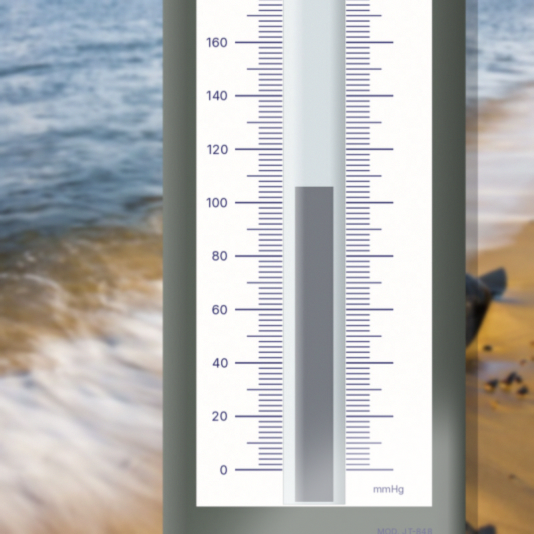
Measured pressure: 106 mmHg
